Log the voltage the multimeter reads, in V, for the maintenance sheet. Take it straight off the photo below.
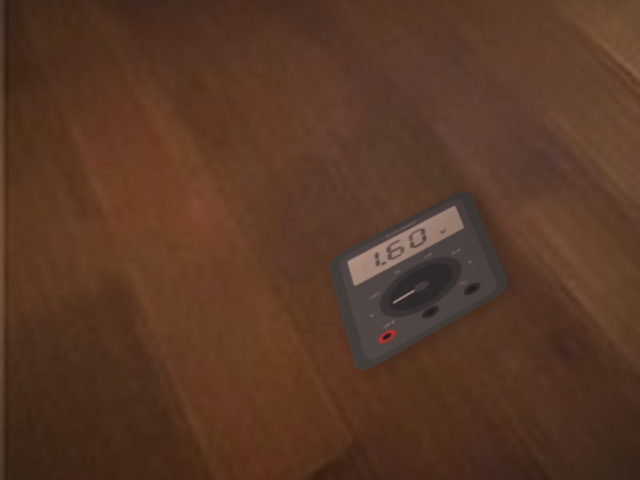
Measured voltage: 1.60 V
